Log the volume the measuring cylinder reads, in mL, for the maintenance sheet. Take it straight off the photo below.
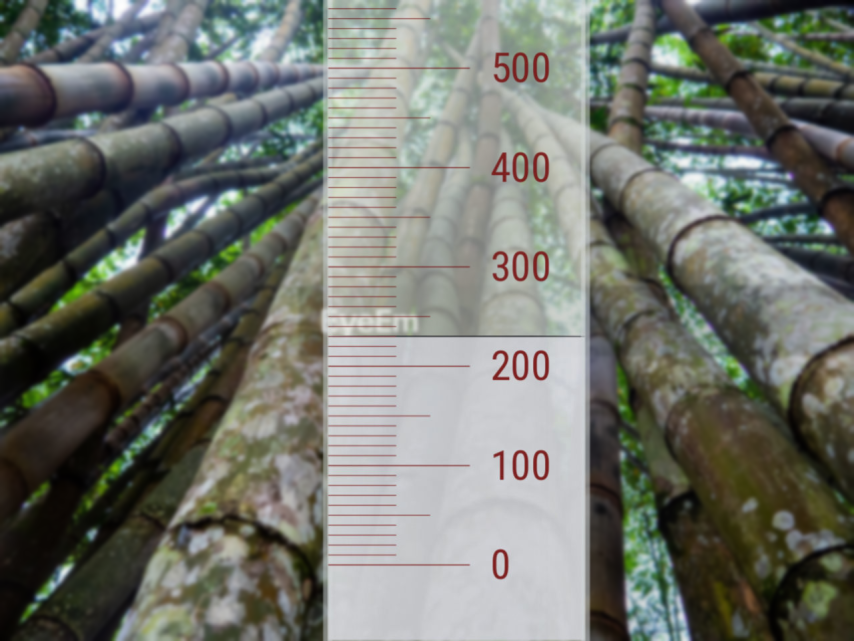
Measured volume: 230 mL
